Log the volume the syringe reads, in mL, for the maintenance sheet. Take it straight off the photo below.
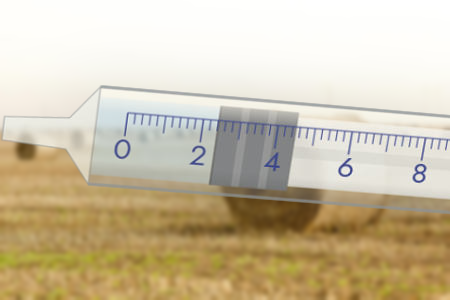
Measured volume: 2.4 mL
